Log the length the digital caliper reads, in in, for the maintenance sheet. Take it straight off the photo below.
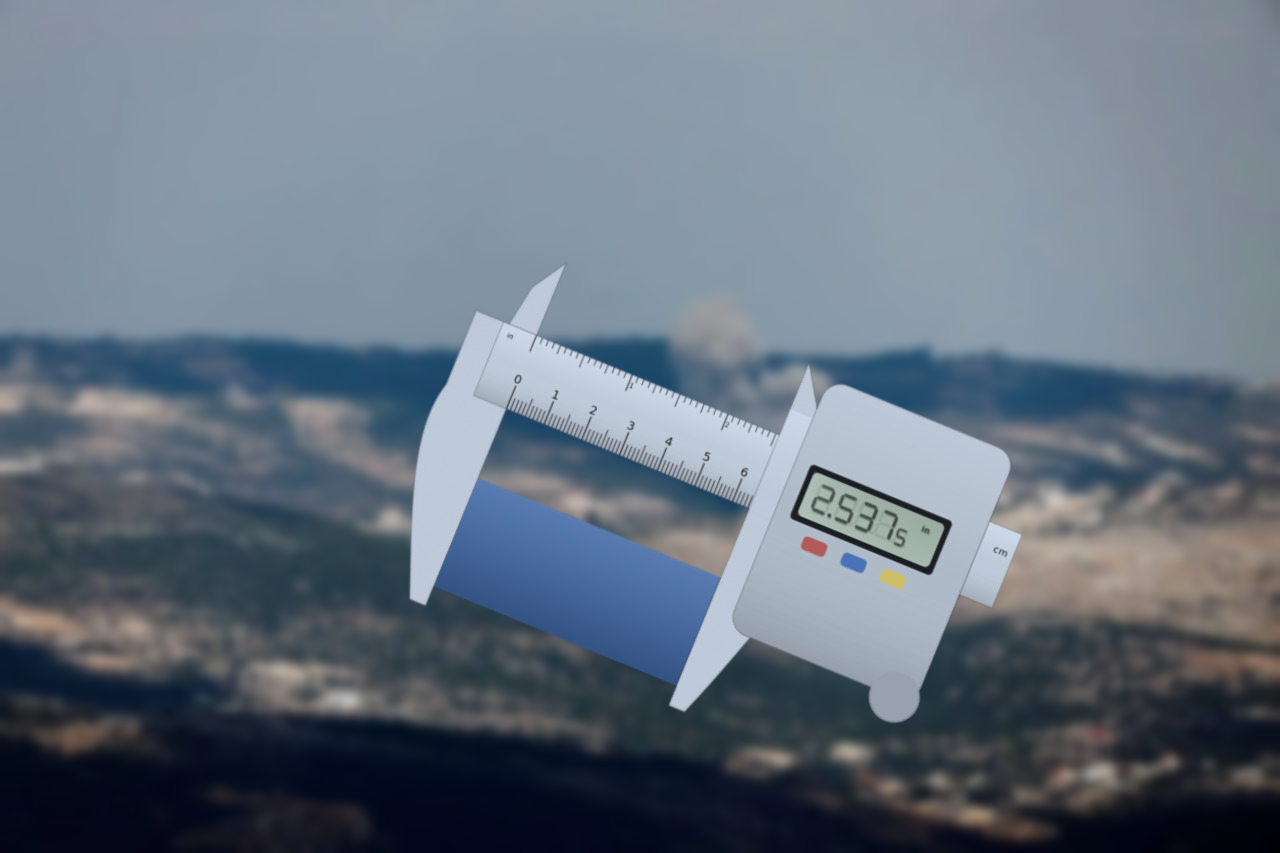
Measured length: 2.5375 in
